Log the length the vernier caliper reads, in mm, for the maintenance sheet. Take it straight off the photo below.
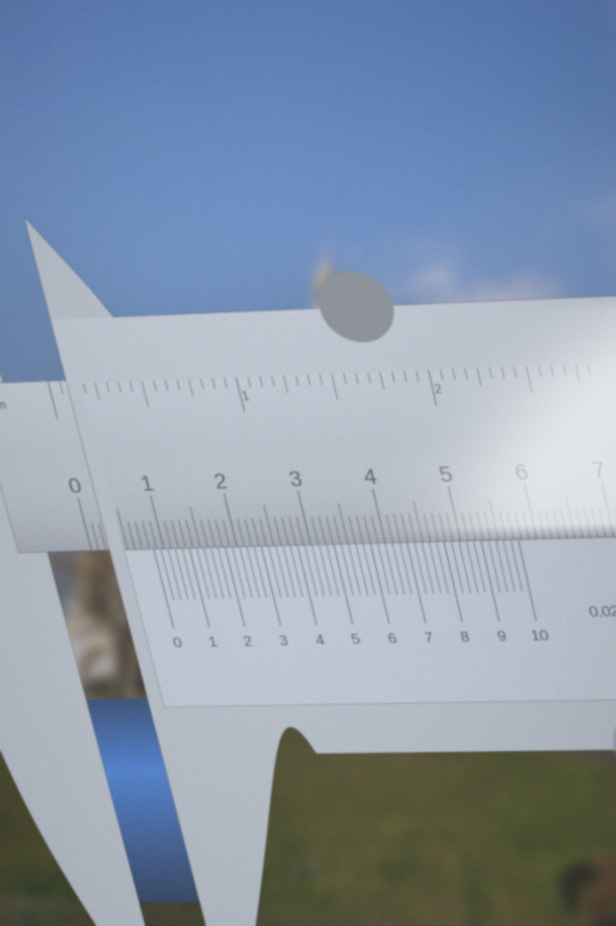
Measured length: 8.6 mm
